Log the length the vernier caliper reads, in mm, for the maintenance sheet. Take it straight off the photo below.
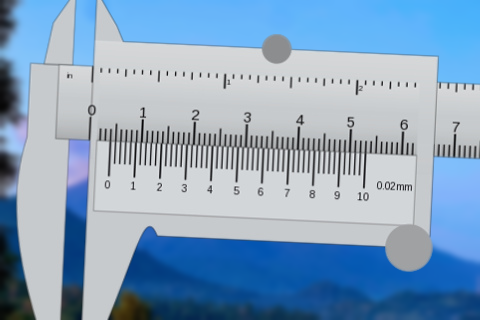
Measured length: 4.0 mm
